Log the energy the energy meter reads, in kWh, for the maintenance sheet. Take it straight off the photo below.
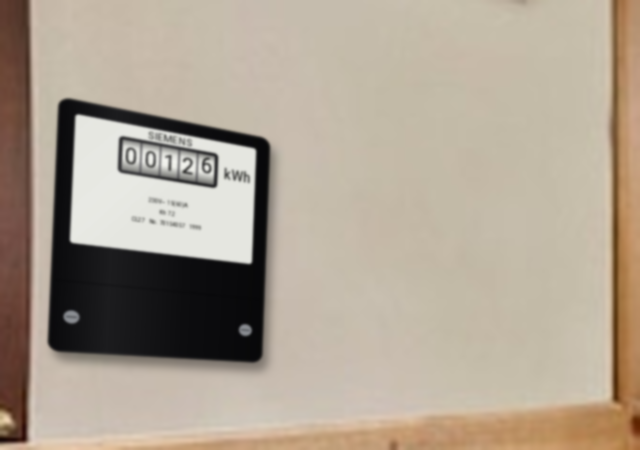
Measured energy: 126 kWh
